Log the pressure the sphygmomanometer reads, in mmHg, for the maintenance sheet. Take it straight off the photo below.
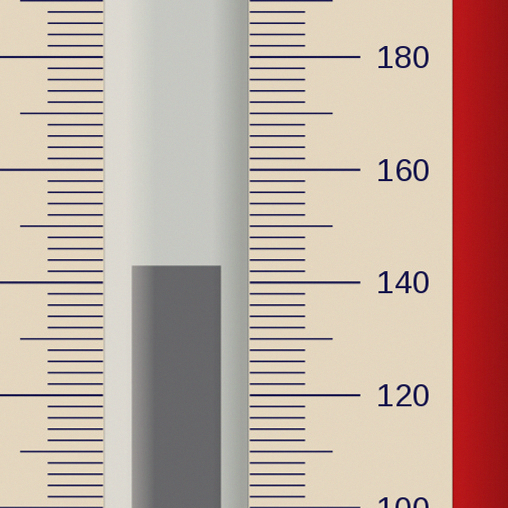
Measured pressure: 143 mmHg
